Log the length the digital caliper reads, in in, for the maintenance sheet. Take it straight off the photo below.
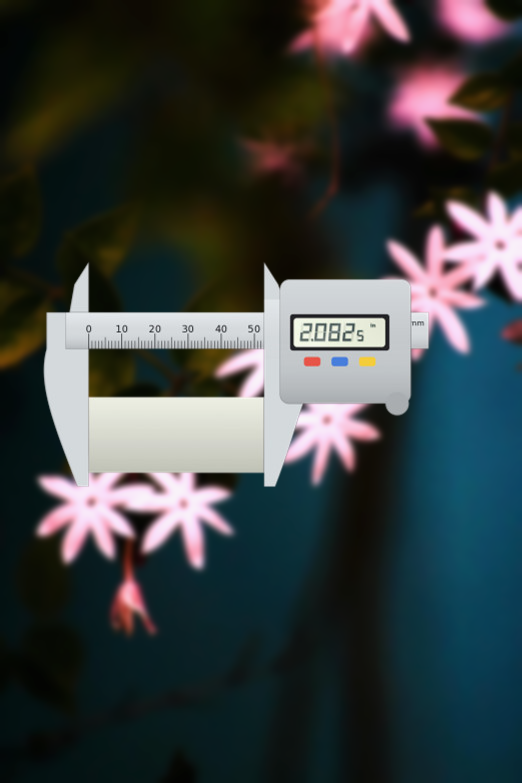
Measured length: 2.0825 in
